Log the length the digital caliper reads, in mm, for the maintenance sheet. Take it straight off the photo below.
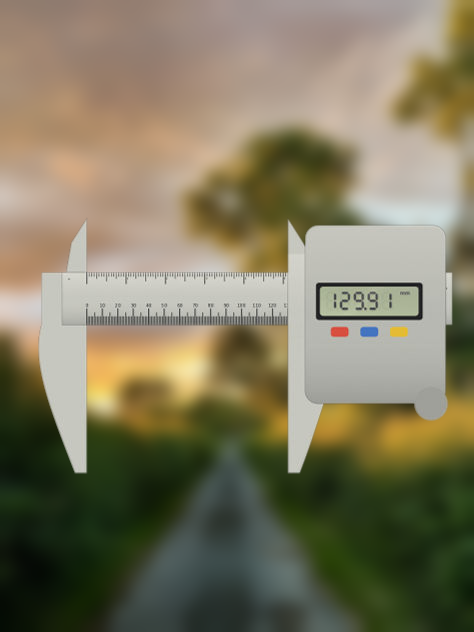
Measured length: 129.91 mm
